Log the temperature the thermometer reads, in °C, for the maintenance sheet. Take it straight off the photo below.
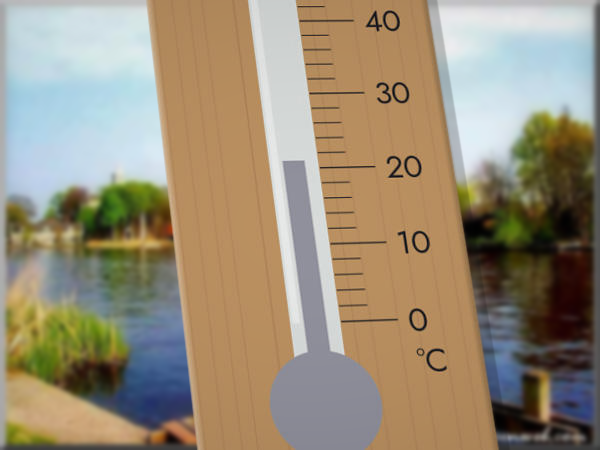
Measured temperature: 21 °C
